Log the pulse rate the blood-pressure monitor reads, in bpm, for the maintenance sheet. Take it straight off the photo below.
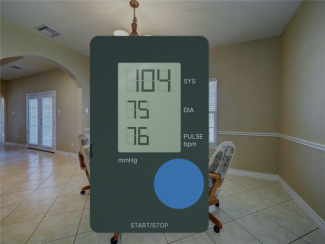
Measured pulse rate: 76 bpm
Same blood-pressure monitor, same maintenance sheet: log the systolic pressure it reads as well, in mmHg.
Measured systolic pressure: 104 mmHg
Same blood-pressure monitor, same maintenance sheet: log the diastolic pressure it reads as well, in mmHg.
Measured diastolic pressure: 75 mmHg
